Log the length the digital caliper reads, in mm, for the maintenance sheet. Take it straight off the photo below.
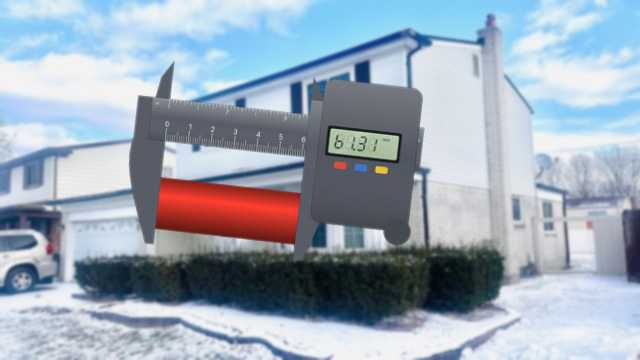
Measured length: 61.31 mm
